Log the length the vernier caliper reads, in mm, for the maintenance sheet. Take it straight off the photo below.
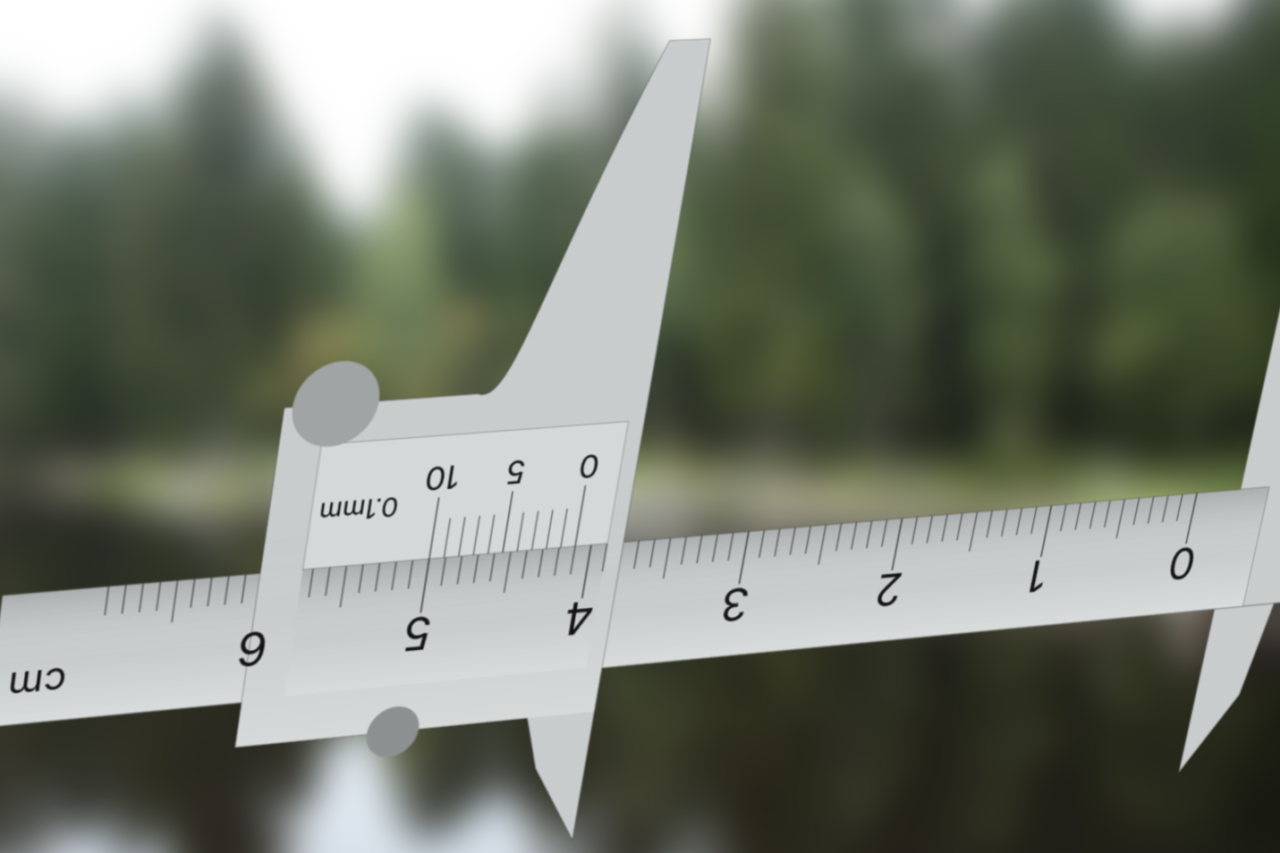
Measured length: 41.0 mm
